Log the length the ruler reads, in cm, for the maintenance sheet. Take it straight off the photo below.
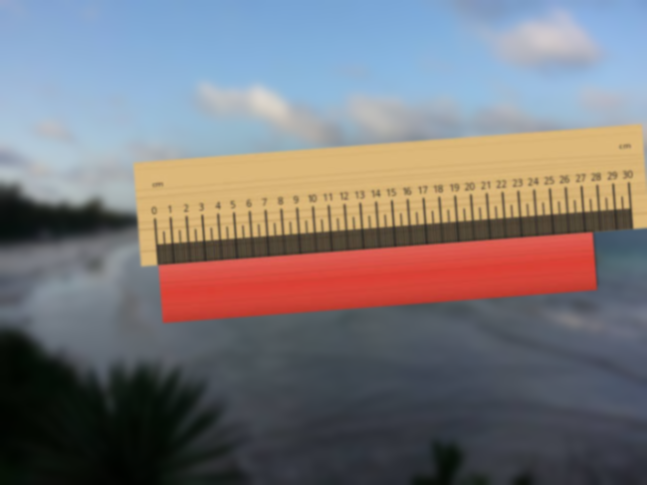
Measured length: 27.5 cm
